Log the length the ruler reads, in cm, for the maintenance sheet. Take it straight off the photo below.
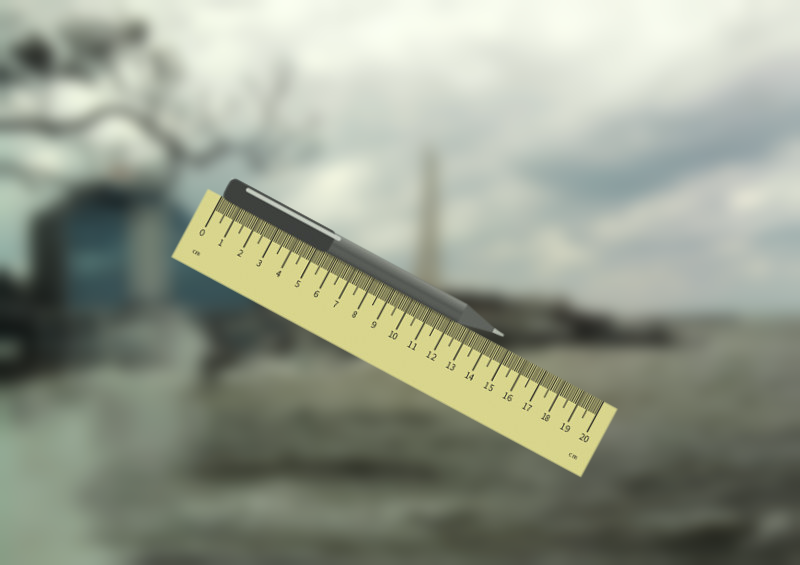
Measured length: 14.5 cm
